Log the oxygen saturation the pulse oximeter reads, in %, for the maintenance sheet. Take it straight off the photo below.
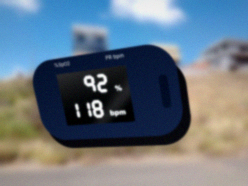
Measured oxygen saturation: 92 %
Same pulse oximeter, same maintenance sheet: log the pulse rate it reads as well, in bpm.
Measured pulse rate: 118 bpm
